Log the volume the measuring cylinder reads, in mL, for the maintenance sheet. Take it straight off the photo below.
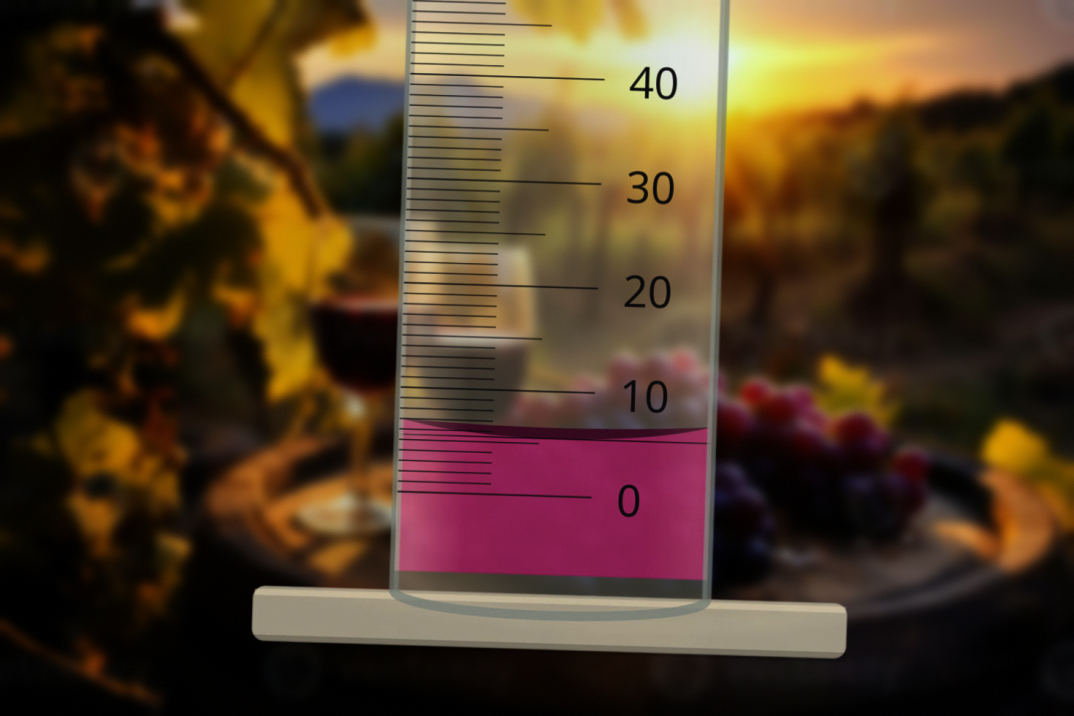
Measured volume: 5.5 mL
